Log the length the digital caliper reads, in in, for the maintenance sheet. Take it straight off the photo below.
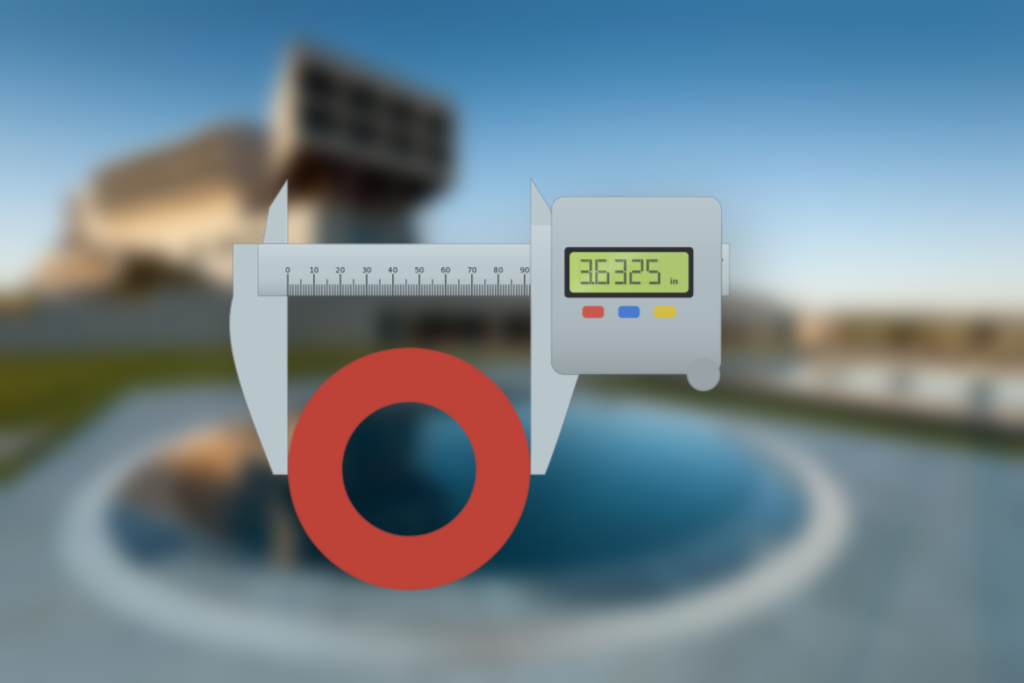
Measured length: 3.6325 in
